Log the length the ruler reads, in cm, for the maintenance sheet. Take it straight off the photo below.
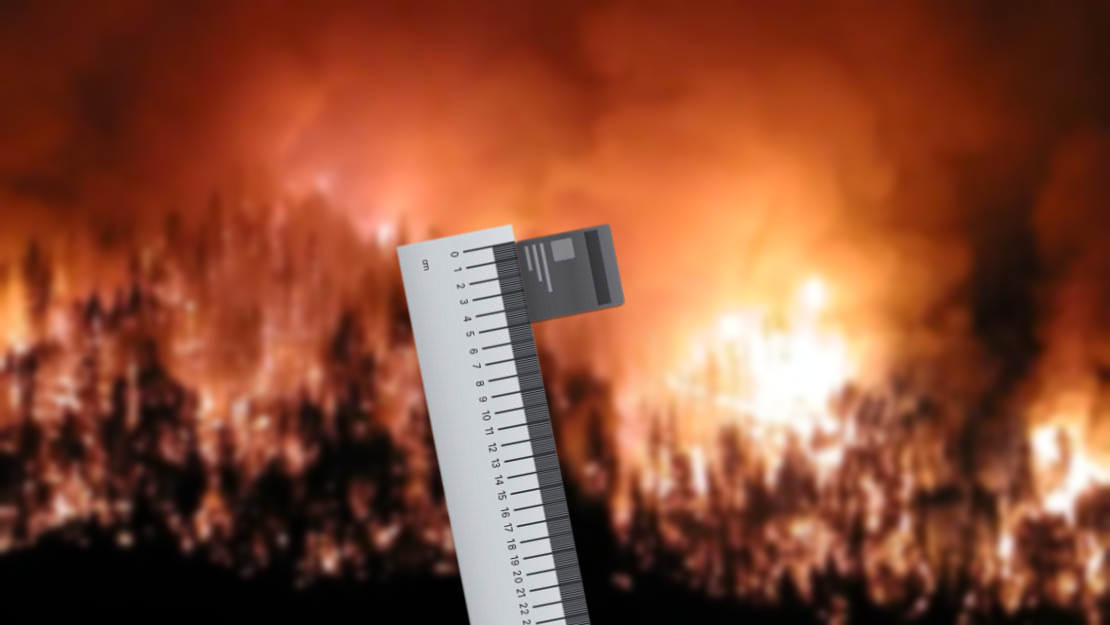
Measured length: 5 cm
